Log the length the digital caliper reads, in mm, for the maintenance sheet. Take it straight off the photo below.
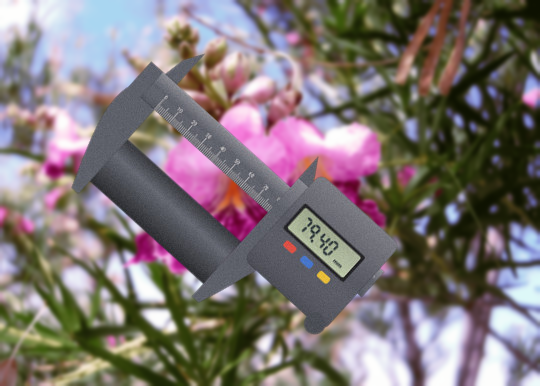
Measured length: 79.40 mm
